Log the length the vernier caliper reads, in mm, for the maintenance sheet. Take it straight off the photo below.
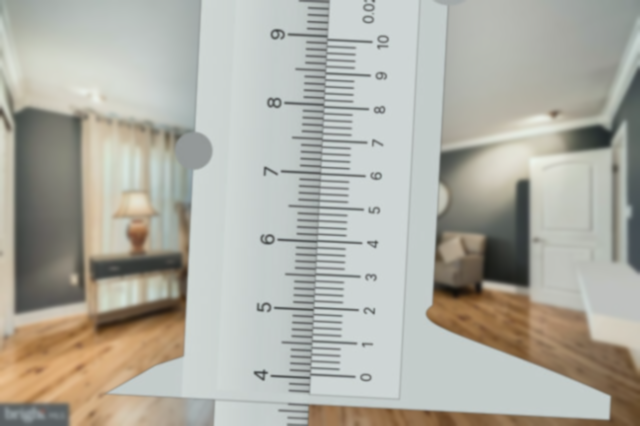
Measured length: 40.5 mm
